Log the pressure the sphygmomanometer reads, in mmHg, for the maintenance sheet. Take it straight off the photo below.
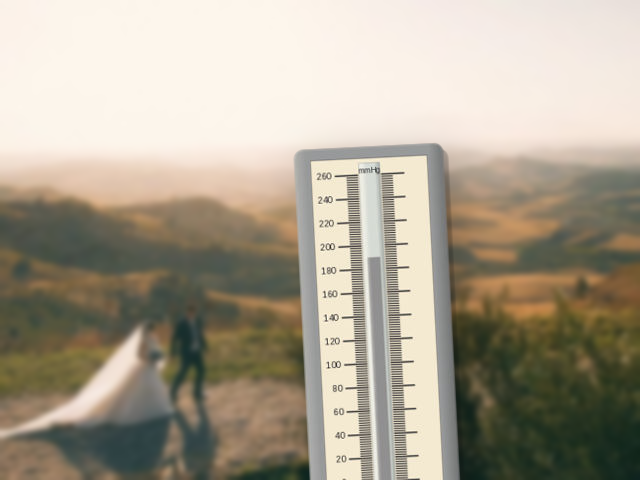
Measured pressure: 190 mmHg
